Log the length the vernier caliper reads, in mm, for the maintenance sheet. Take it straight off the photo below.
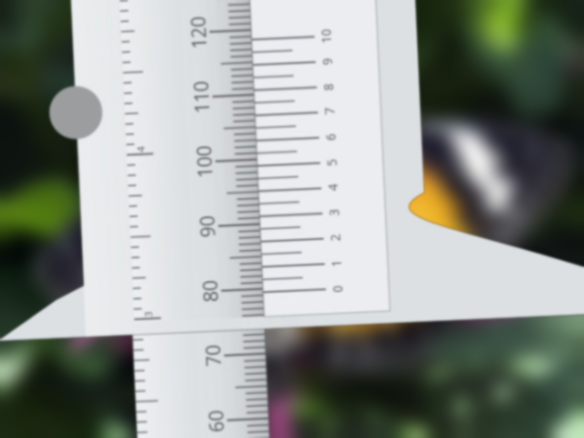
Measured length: 79.5 mm
